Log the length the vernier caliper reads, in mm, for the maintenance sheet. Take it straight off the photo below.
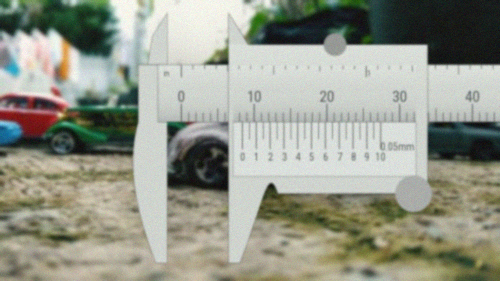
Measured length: 8.4 mm
